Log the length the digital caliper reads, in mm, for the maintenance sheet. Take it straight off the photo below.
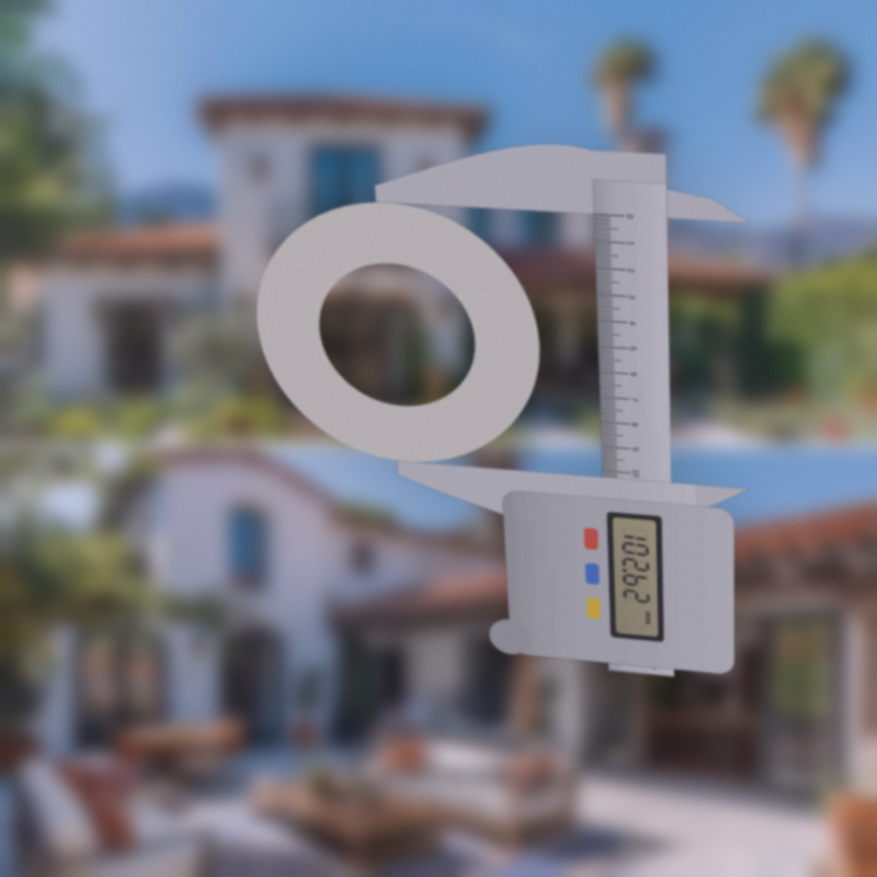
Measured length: 102.62 mm
